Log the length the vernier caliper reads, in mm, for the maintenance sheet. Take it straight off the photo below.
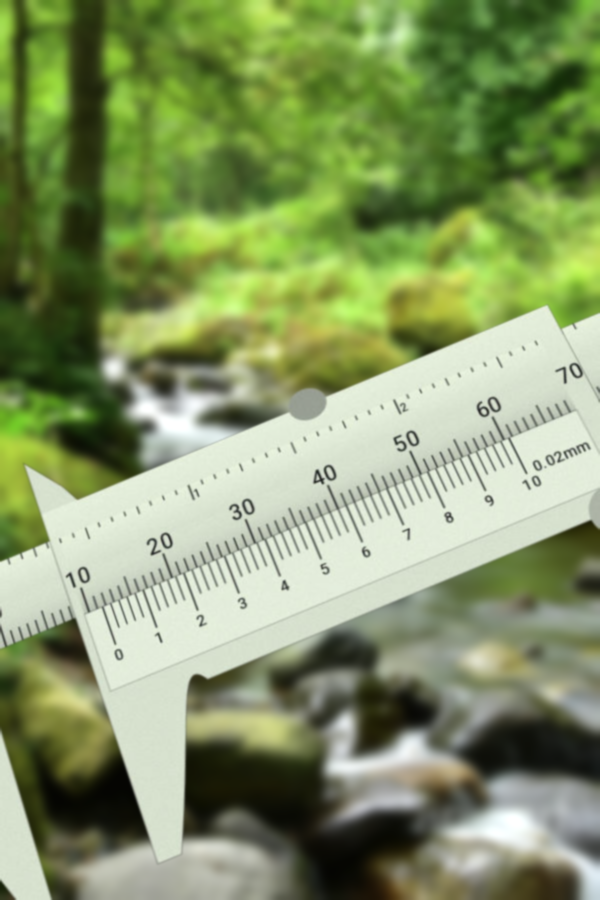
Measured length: 11.6 mm
